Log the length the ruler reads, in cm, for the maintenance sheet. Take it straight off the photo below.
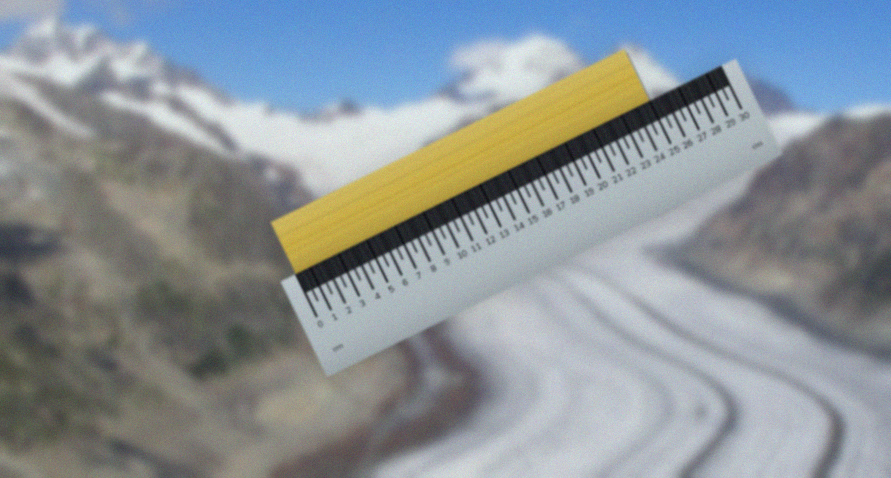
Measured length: 25 cm
